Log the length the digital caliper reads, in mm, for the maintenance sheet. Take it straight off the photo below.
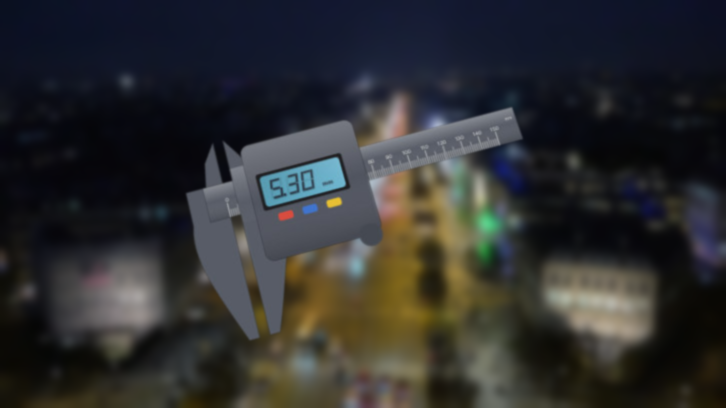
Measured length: 5.30 mm
